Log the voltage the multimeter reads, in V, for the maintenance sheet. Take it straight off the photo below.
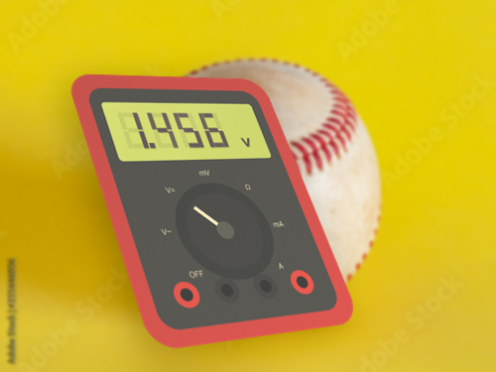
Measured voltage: 1.456 V
